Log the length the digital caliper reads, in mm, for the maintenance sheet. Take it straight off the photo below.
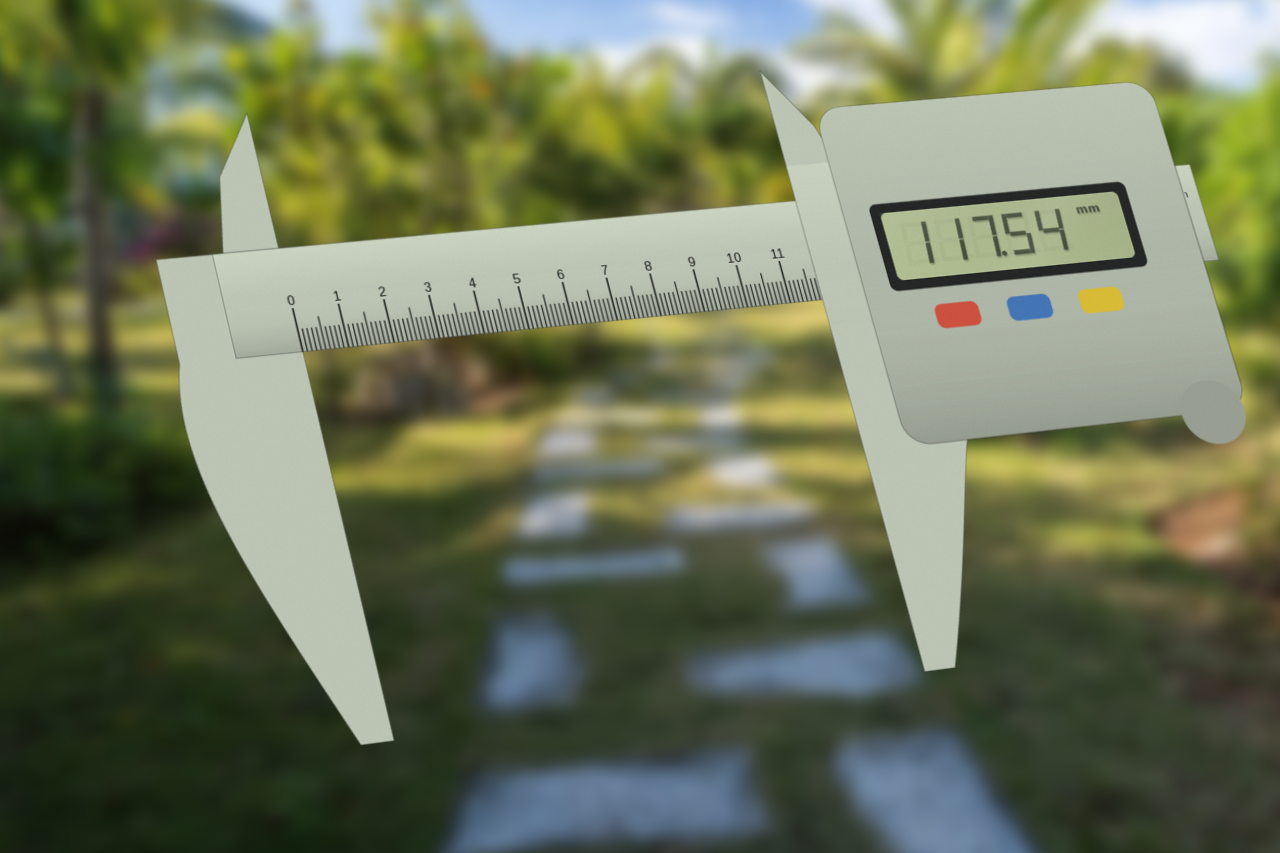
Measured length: 117.54 mm
